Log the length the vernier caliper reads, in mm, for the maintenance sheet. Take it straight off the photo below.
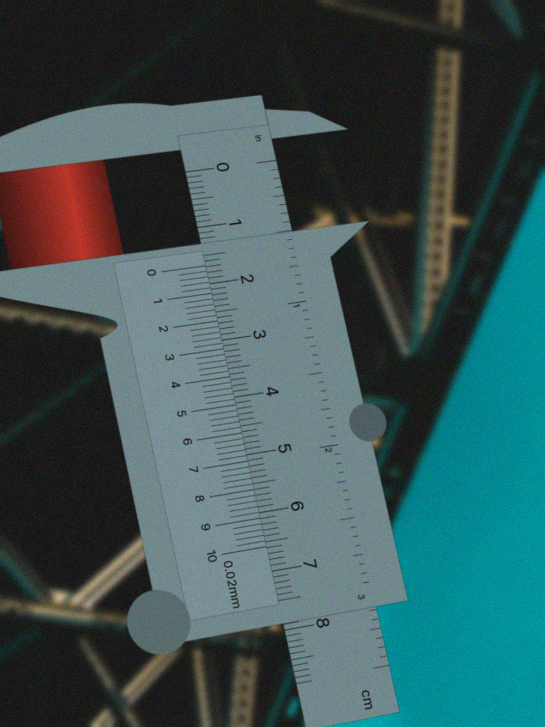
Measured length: 16.8 mm
